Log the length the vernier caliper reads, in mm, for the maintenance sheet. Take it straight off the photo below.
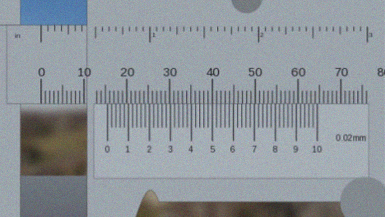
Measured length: 15.5 mm
